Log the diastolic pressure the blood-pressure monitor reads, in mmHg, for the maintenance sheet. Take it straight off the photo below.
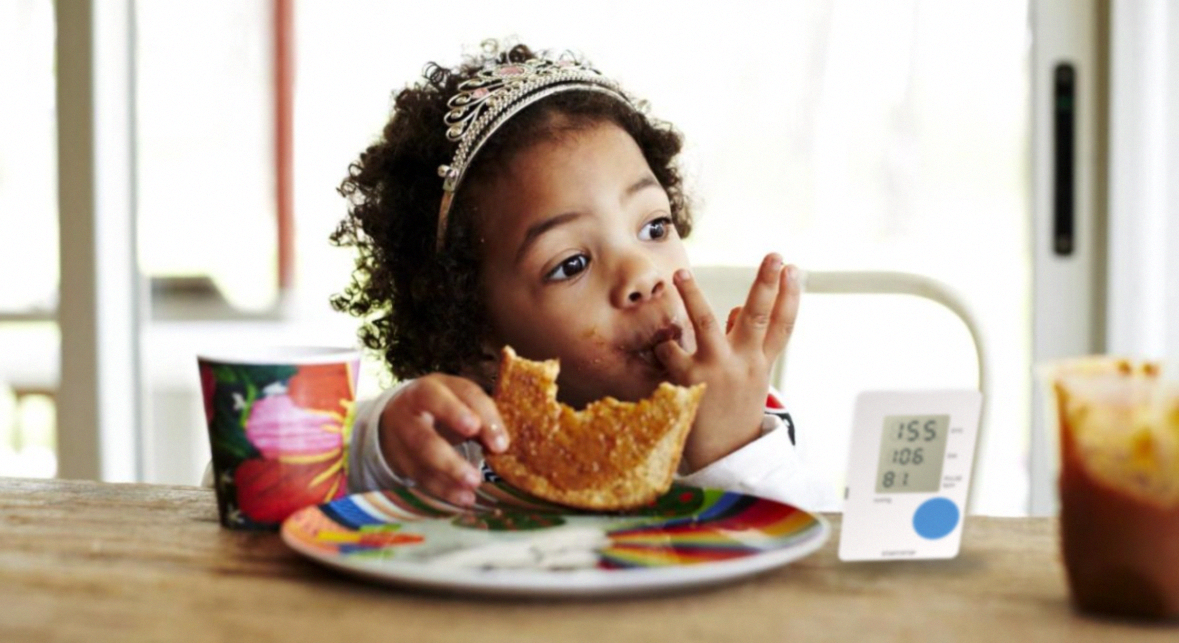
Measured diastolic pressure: 106 mmHg
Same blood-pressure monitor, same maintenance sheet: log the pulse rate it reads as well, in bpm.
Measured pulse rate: 81 bpm
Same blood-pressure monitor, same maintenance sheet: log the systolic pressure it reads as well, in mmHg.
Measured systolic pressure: 155 mmHg
